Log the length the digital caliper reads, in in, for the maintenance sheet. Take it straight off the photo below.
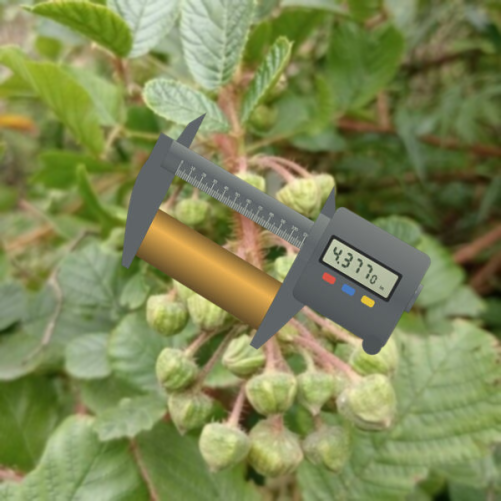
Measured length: 4.3770 in
